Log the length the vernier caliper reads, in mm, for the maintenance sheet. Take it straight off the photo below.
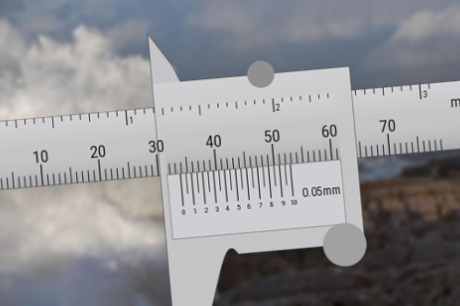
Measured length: 33.8 mm
